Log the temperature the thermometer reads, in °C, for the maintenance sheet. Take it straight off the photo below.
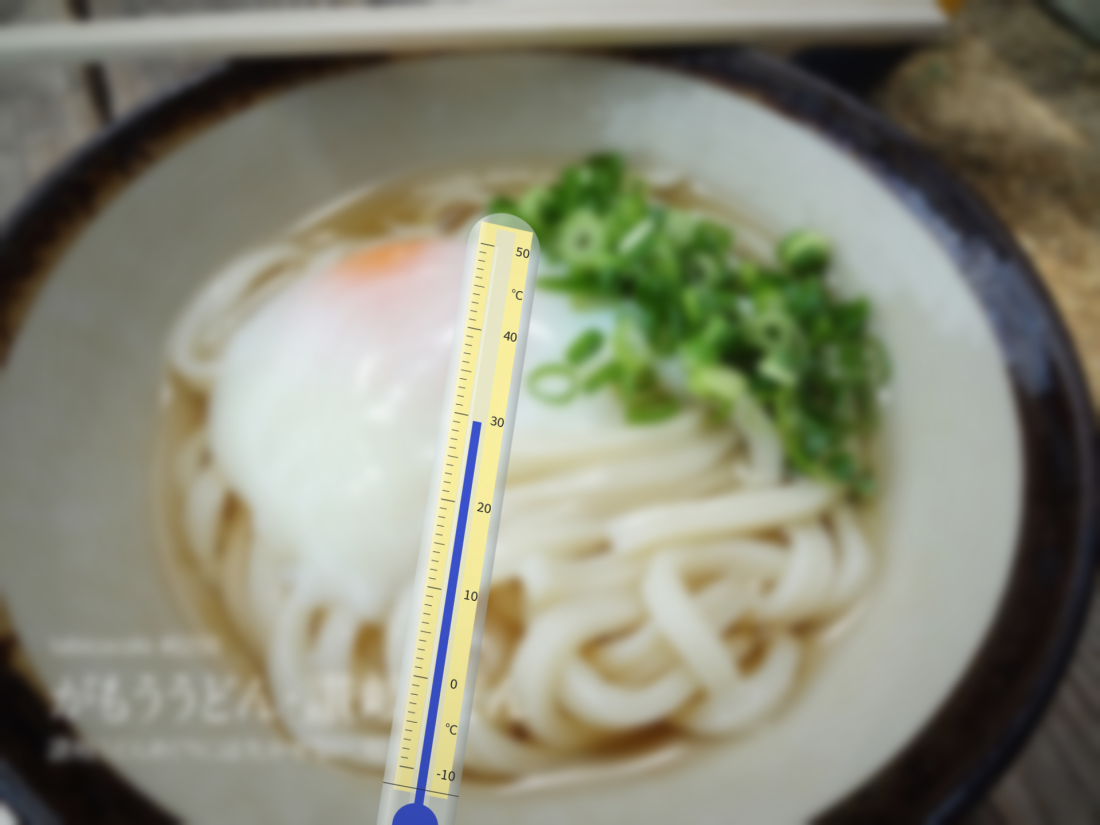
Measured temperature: 29.5 °C
